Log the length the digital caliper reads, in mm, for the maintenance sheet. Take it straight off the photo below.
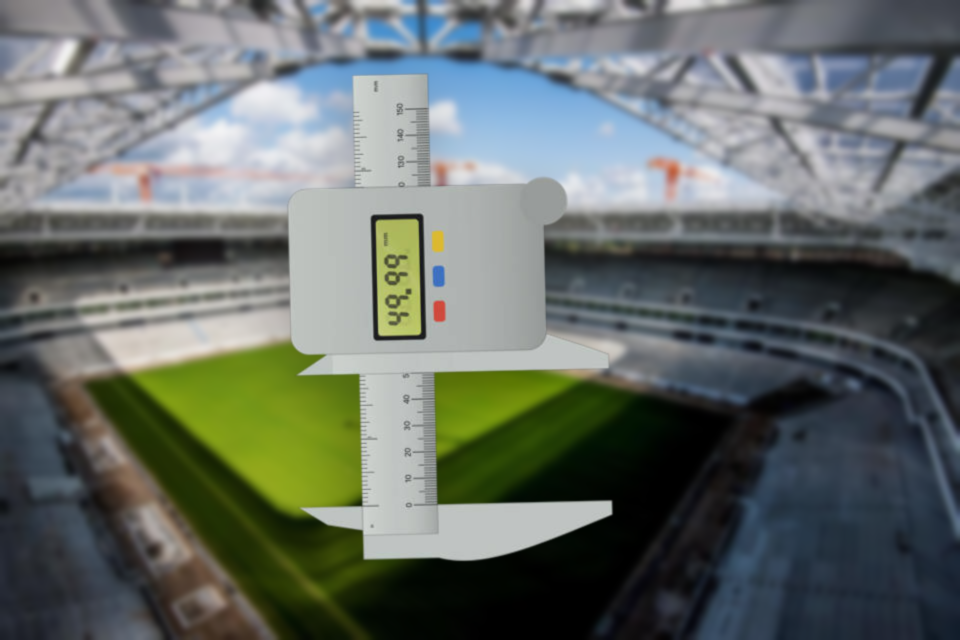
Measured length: 49.99 mm
